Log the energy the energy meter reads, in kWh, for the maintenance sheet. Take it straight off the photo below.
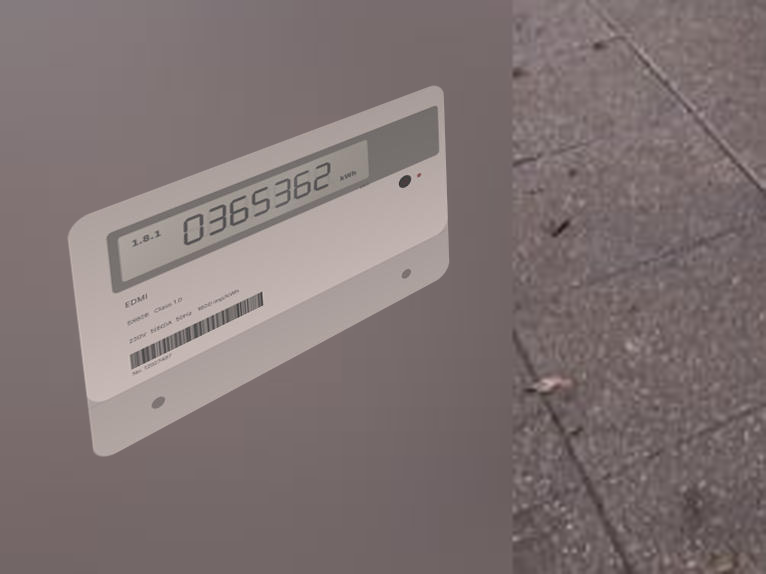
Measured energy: 365362 kWh
